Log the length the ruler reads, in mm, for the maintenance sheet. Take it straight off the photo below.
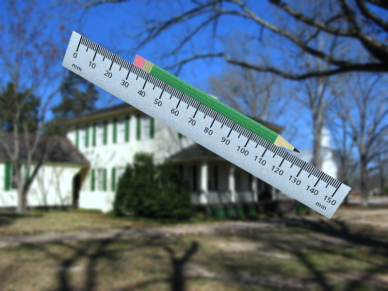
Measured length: 95 mm
